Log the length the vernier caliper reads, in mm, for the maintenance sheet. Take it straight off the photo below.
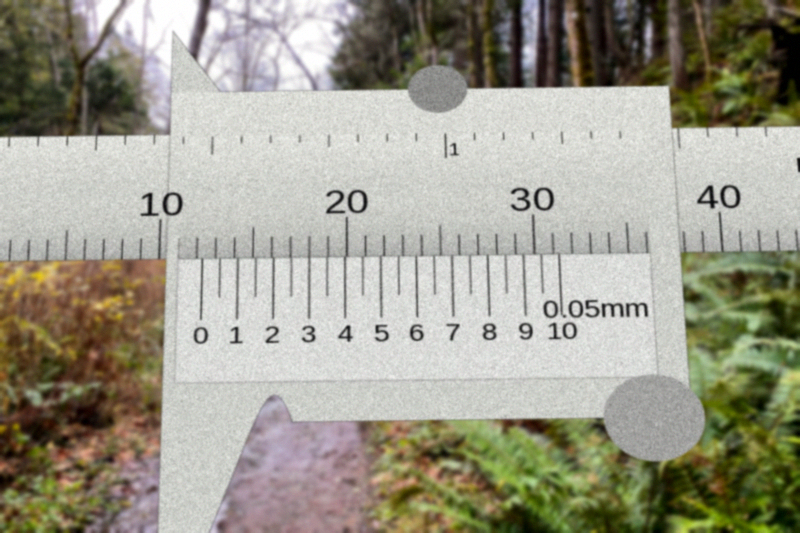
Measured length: 12.3 mm
